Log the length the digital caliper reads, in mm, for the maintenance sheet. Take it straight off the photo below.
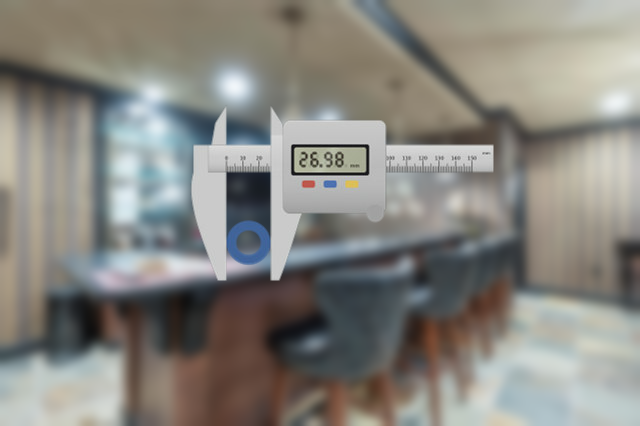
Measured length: 26.98 mm
